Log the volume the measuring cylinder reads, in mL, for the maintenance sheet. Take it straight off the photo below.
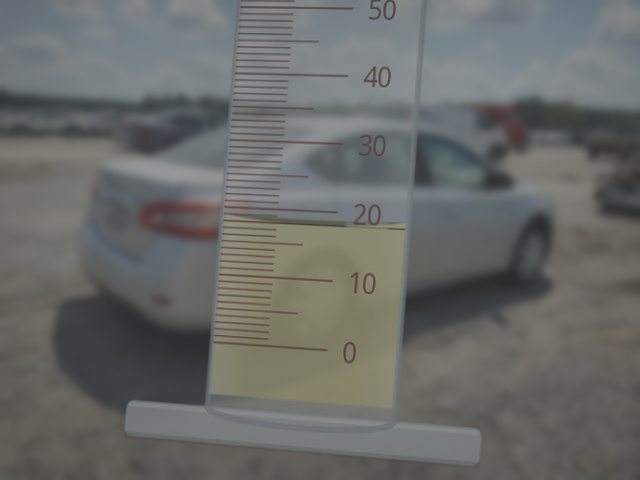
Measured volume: 18 mL
